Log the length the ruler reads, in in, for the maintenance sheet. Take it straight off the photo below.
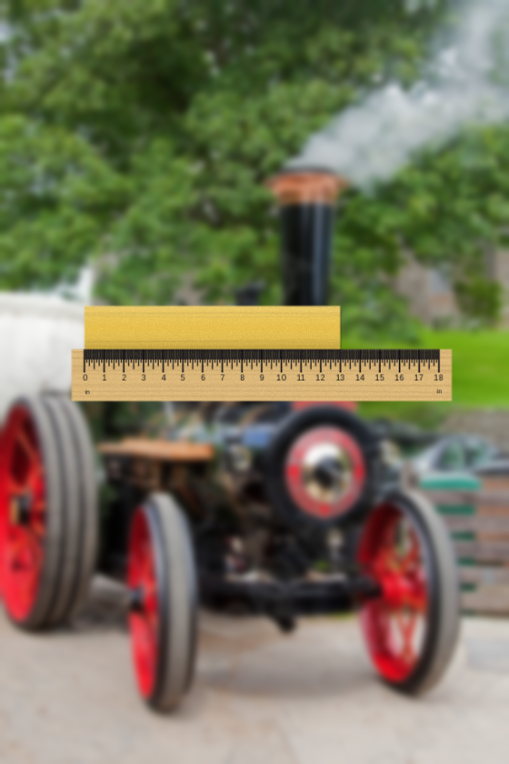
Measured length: 13 in
